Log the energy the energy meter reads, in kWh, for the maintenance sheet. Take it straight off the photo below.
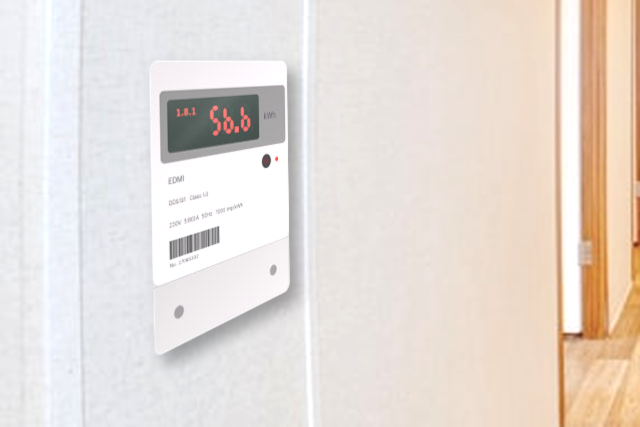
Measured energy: 56.6 kWh
